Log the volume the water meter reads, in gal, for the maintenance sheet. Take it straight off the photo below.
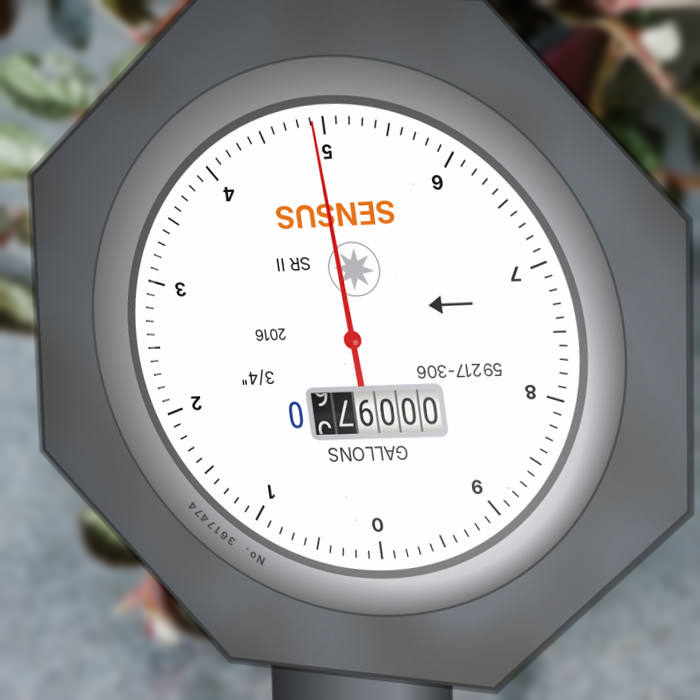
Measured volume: 9754.9 gal
